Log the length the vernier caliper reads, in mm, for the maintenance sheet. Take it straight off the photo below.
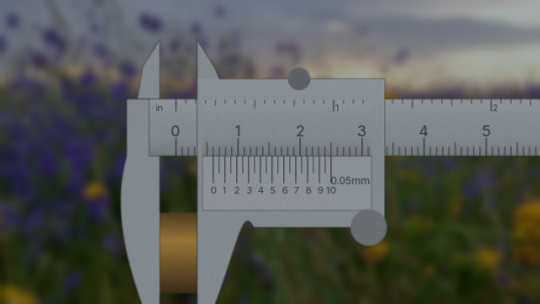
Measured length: 6.0 mm
